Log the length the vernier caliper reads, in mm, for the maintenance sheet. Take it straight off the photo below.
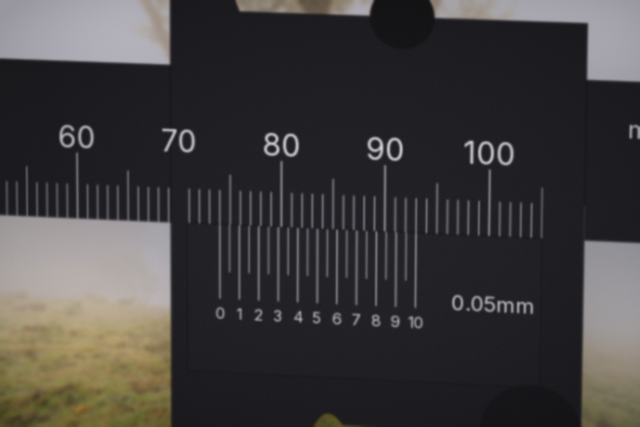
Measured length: 74.0 mm
